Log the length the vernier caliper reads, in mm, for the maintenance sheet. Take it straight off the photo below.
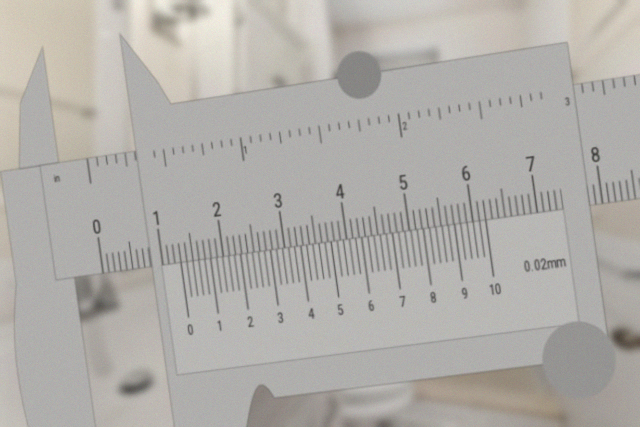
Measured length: 13.0 mm
